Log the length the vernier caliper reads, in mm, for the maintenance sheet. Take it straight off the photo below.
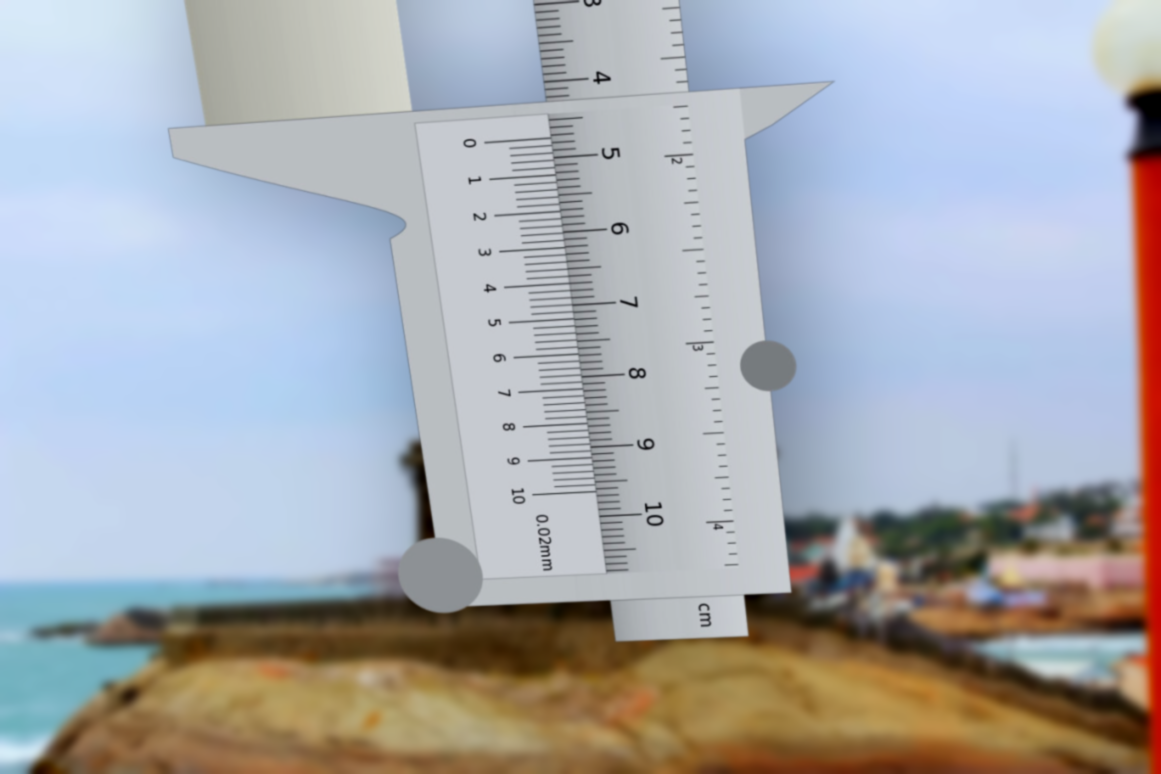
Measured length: 47.4 mm
